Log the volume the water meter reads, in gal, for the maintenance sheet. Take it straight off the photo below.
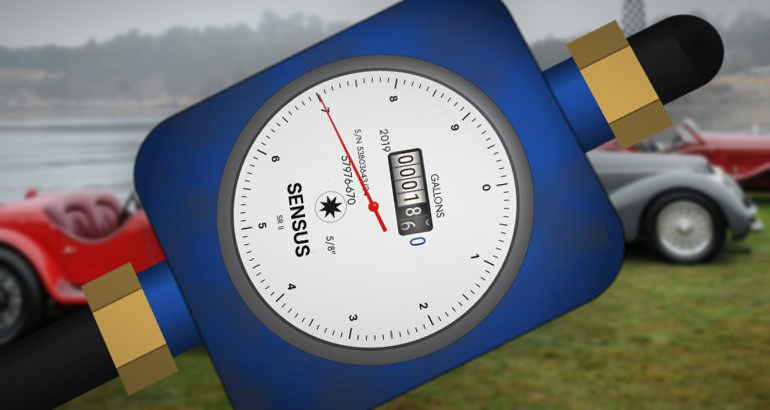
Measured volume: 1857.0 gal
